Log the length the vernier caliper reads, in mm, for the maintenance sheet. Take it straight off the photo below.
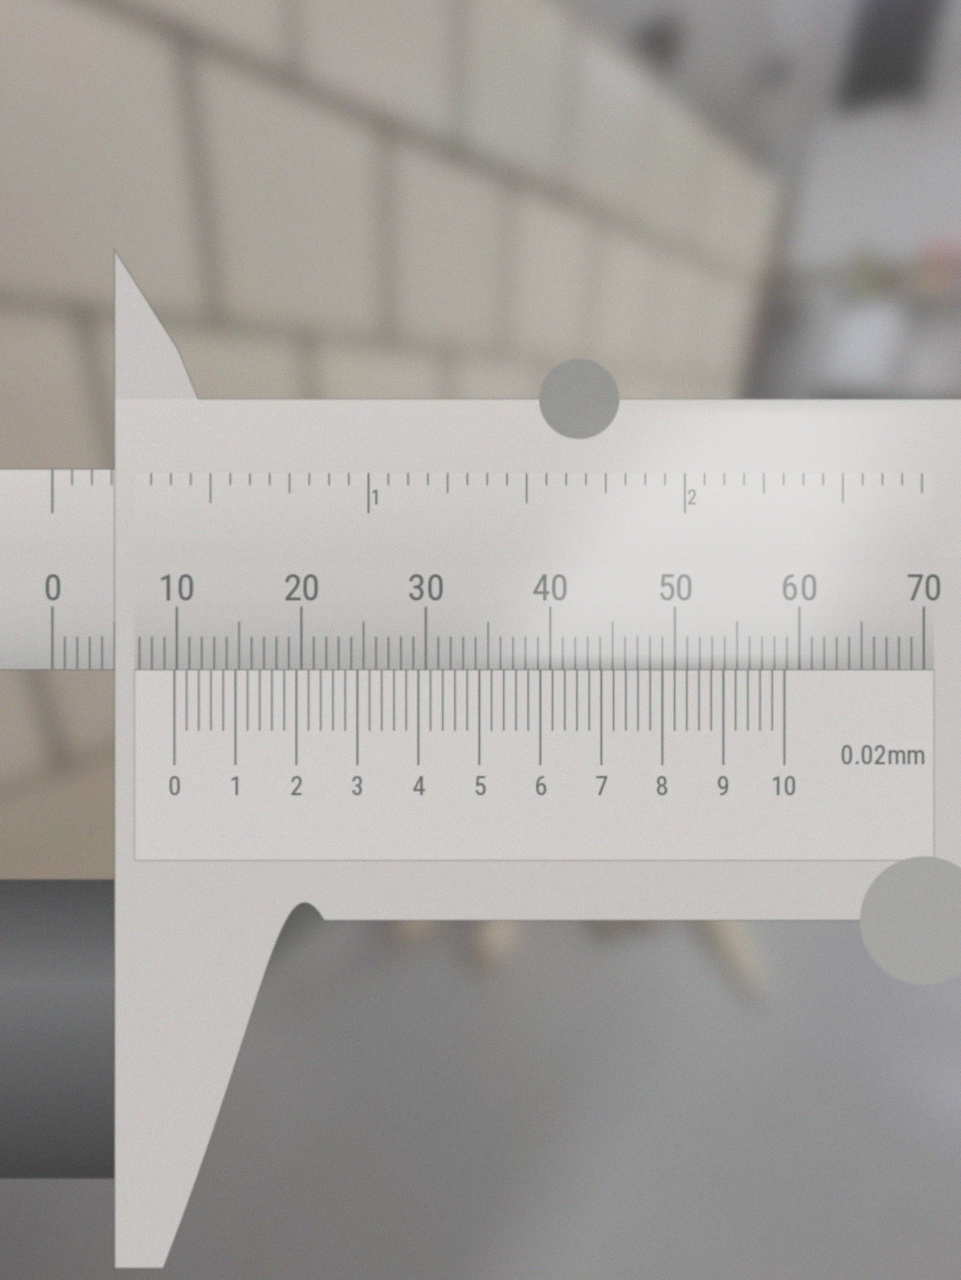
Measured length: 9.8 mm
